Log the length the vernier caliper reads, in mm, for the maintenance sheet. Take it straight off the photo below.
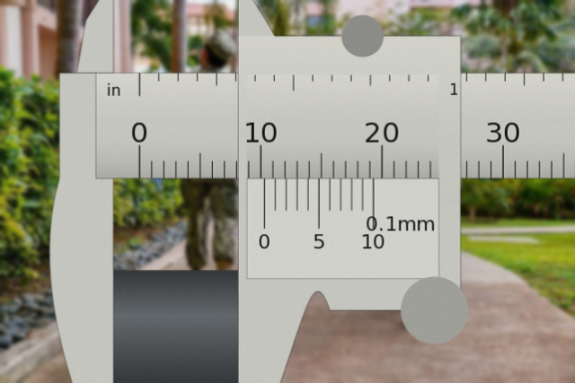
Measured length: 10.3 mm
